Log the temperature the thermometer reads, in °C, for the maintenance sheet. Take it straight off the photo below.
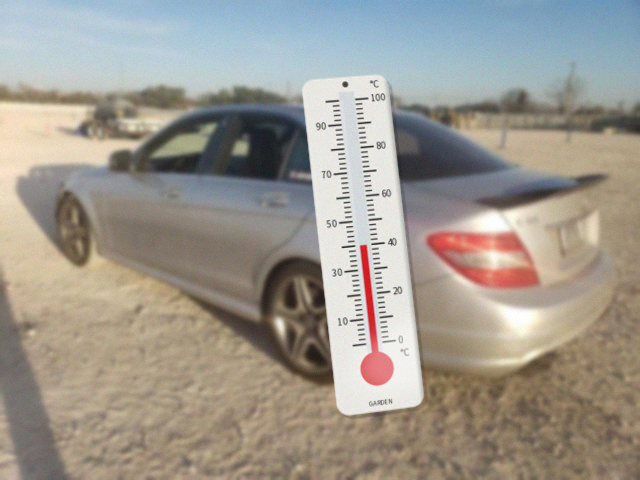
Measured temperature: 40 °C
